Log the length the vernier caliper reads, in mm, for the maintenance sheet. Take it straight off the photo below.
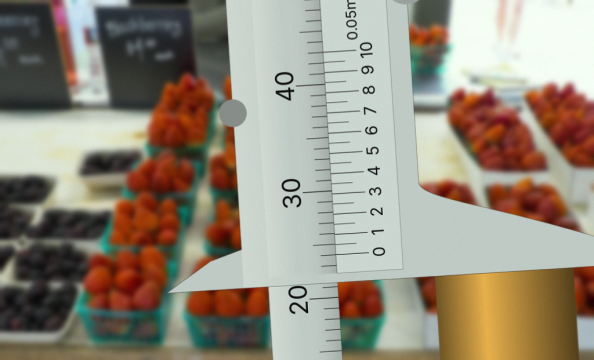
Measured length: 24.0 mm
